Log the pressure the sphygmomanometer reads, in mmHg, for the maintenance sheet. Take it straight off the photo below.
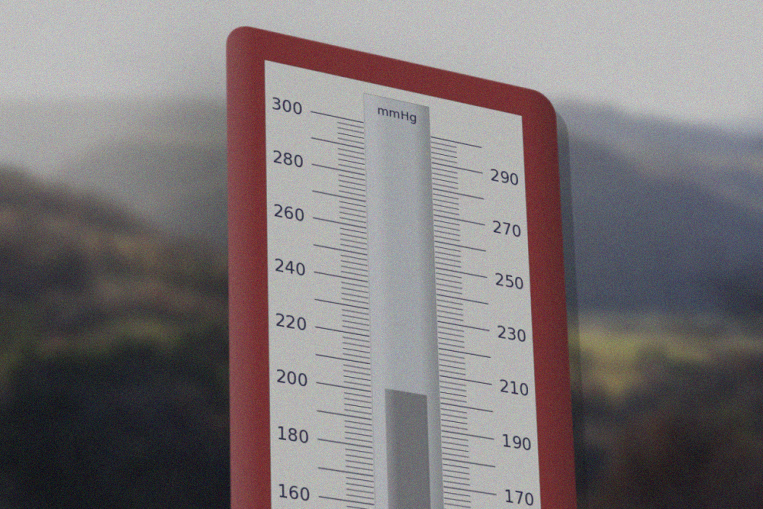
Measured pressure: 202 mmHg
